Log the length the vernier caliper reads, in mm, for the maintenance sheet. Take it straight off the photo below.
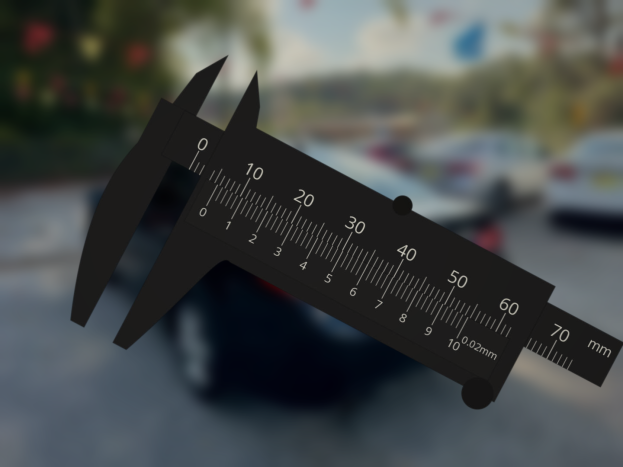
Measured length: 5.6 mm
